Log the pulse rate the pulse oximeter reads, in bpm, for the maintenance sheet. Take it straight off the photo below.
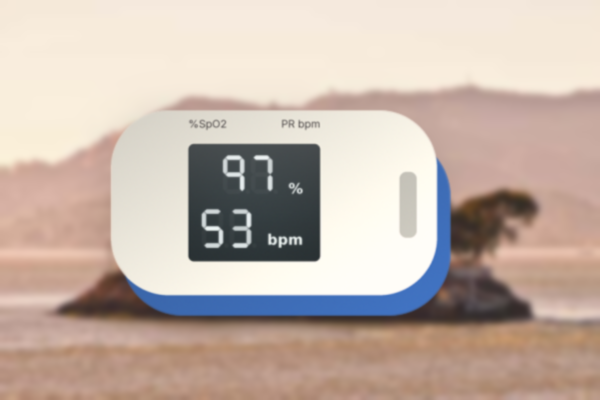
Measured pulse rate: 53 bpm
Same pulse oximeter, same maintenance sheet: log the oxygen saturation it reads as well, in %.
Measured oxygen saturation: 97 %
